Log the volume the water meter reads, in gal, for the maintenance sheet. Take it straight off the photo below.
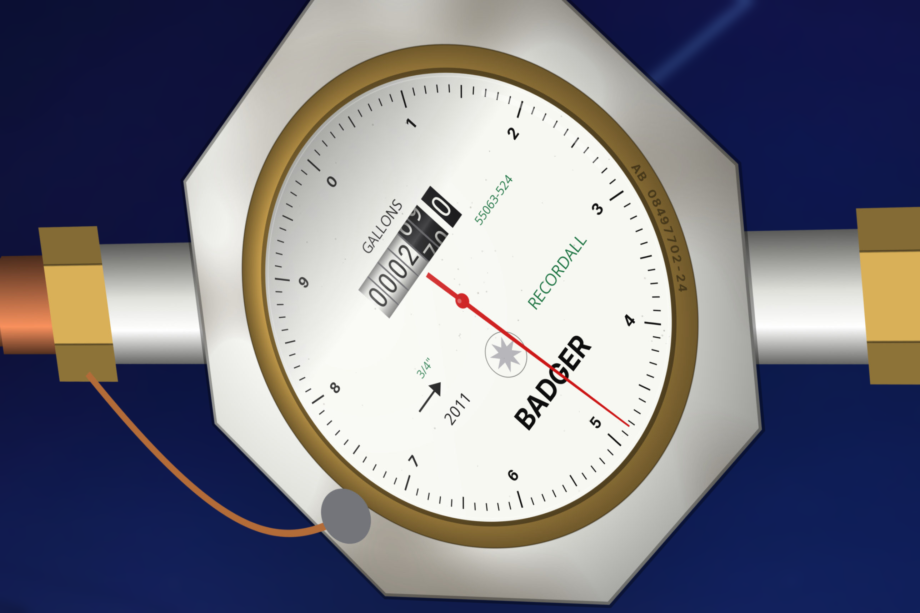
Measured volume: 2694.8 gal
